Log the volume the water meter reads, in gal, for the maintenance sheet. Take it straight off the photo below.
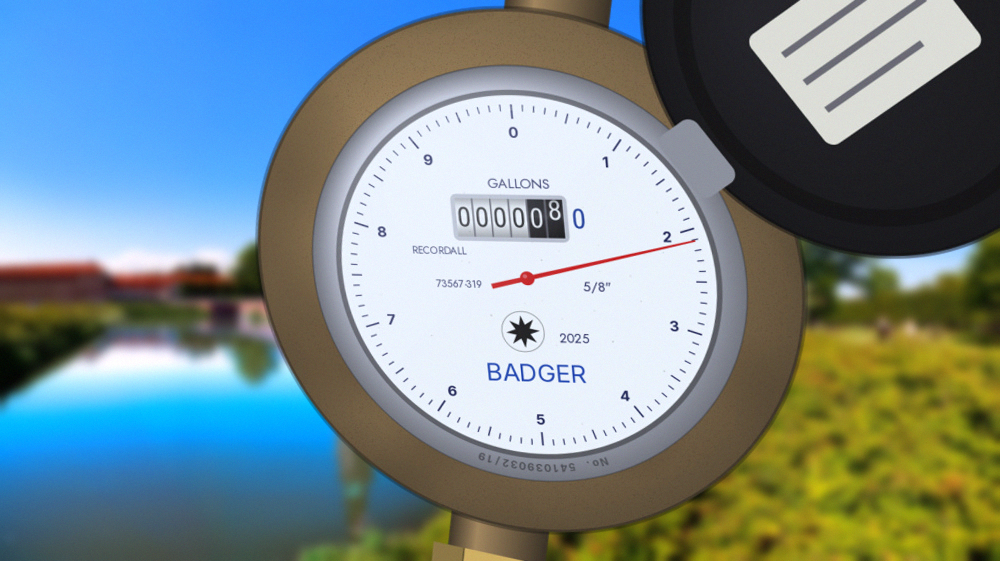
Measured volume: 82.1 gal
